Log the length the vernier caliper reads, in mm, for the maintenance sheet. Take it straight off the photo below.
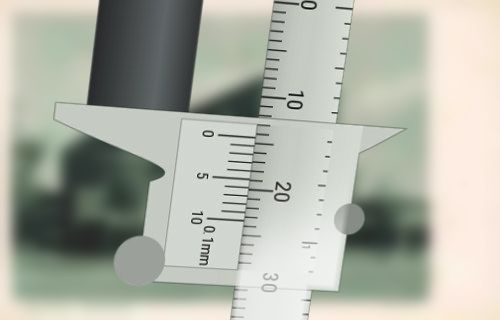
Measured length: 14.4 mm
